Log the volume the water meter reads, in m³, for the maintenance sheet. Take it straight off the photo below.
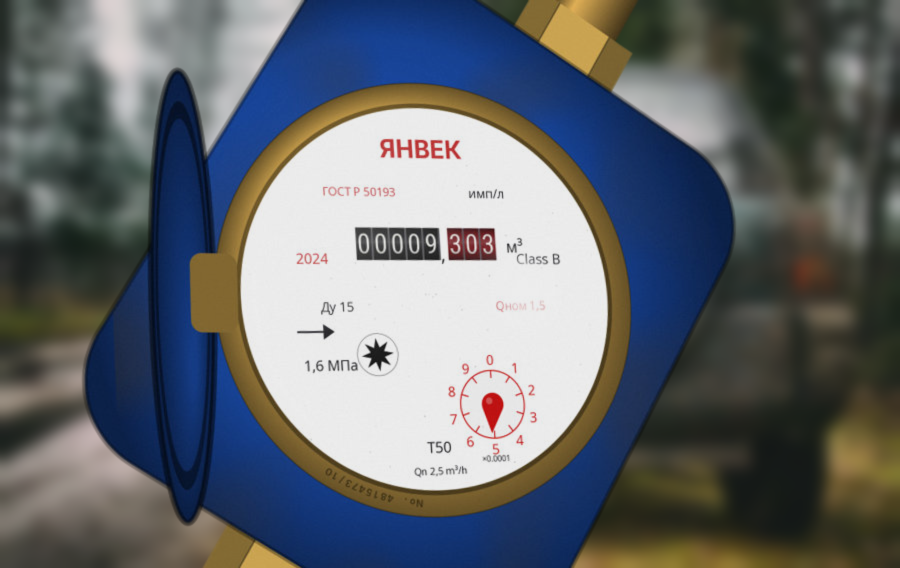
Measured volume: 9.3035 m³
